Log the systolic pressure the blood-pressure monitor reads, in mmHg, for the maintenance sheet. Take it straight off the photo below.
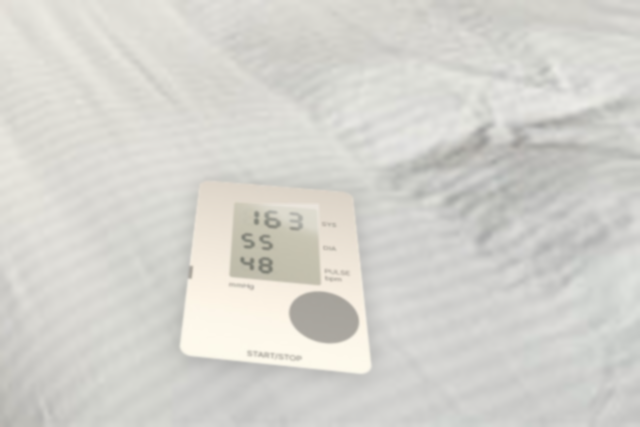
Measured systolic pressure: 163 mmHg
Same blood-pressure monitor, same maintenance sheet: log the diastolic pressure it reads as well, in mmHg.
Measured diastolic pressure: 55 mmHg
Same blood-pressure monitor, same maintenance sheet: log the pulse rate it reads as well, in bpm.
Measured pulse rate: 48 bpm
